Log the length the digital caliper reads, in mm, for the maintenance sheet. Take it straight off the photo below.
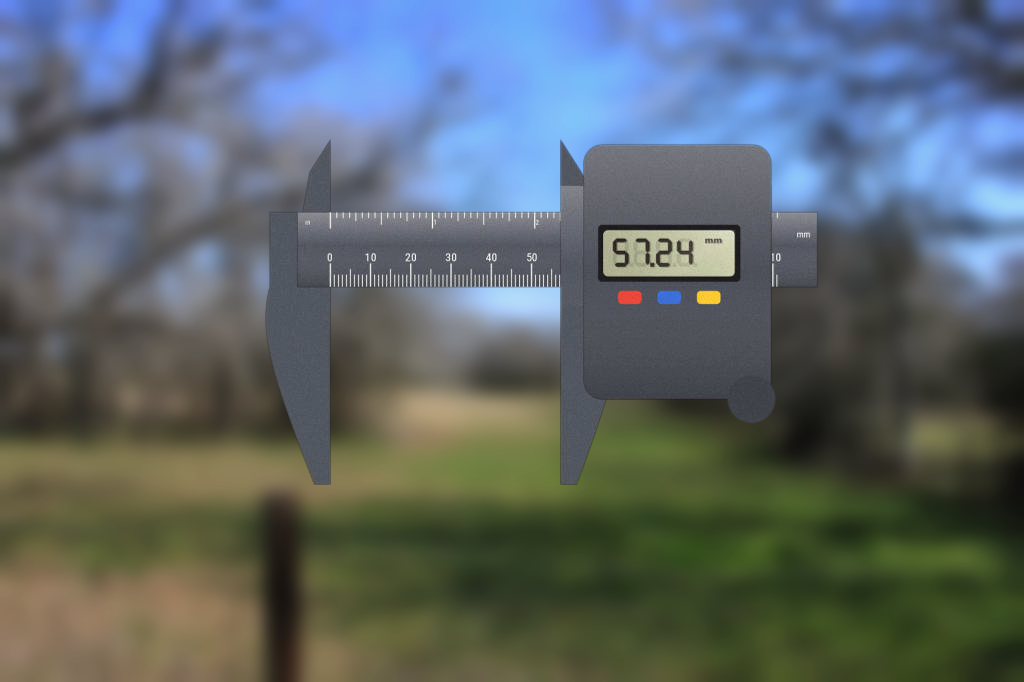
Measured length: 57.24 mm
